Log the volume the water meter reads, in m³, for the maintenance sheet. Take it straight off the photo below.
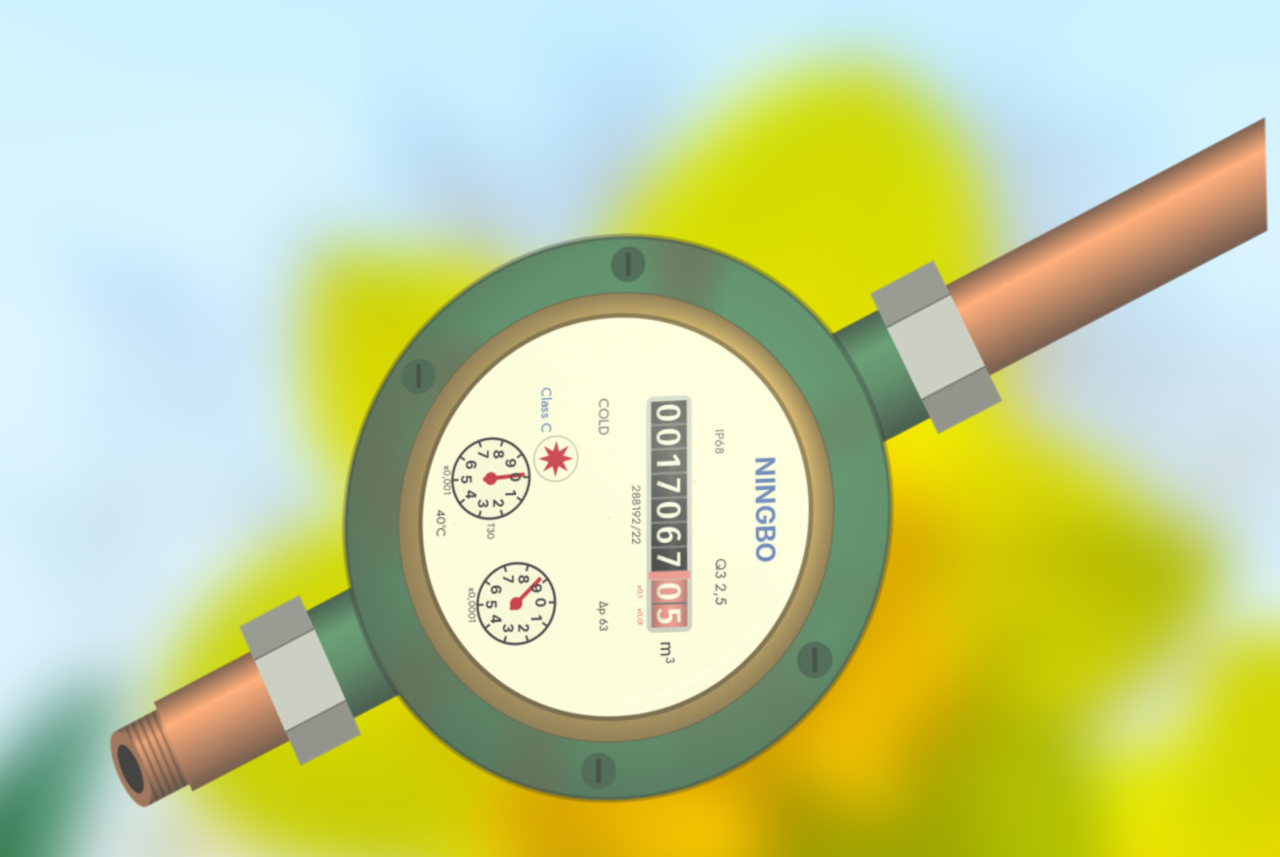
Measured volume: 17067.0498 m³
